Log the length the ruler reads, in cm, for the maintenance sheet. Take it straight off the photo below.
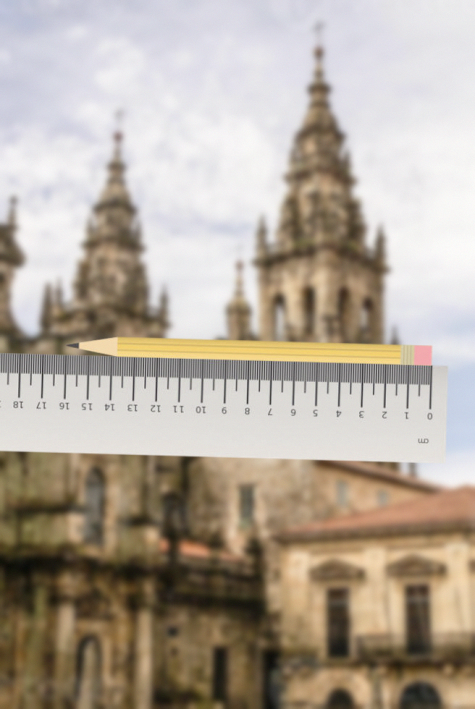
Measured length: 16 cm
